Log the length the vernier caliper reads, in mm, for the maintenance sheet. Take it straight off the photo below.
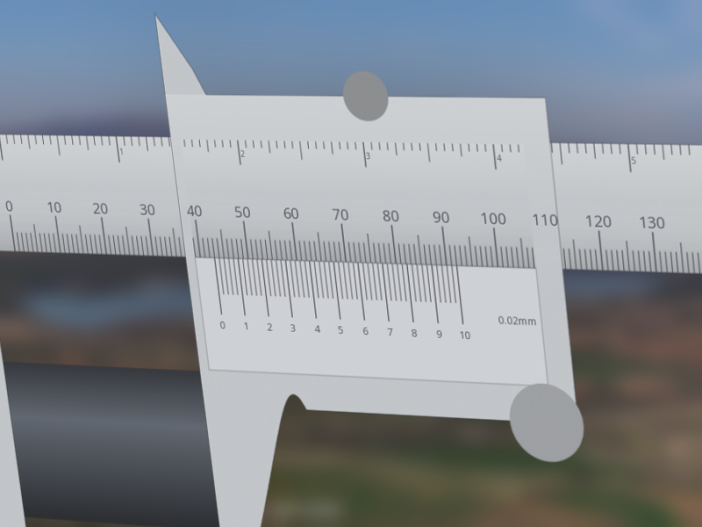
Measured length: 43.0 mm
